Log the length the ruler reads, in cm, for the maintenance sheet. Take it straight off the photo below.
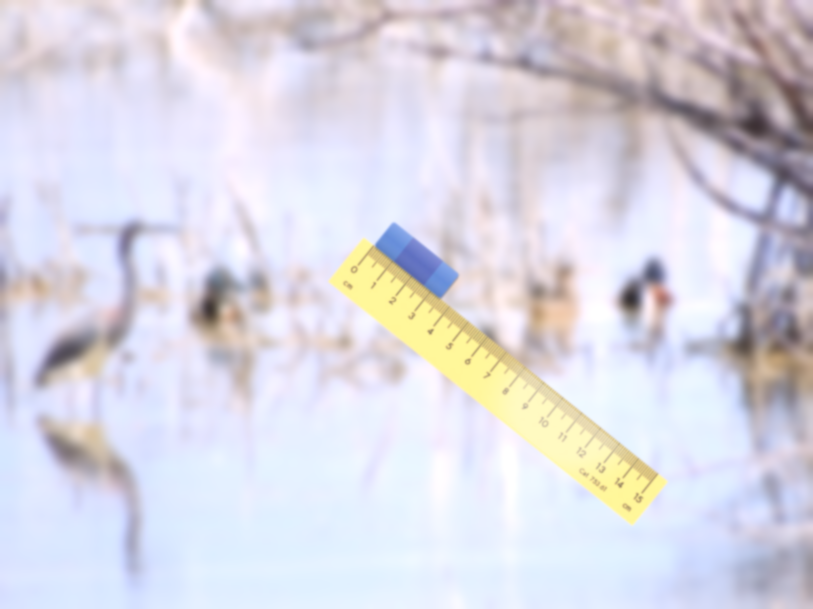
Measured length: 3.5 cm
